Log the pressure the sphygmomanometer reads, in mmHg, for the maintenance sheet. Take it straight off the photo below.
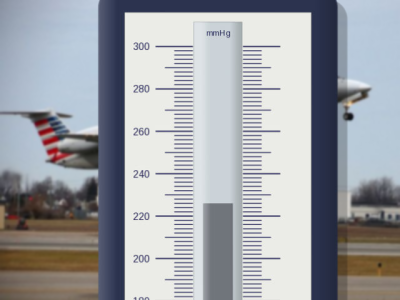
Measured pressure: 226 mmHg
